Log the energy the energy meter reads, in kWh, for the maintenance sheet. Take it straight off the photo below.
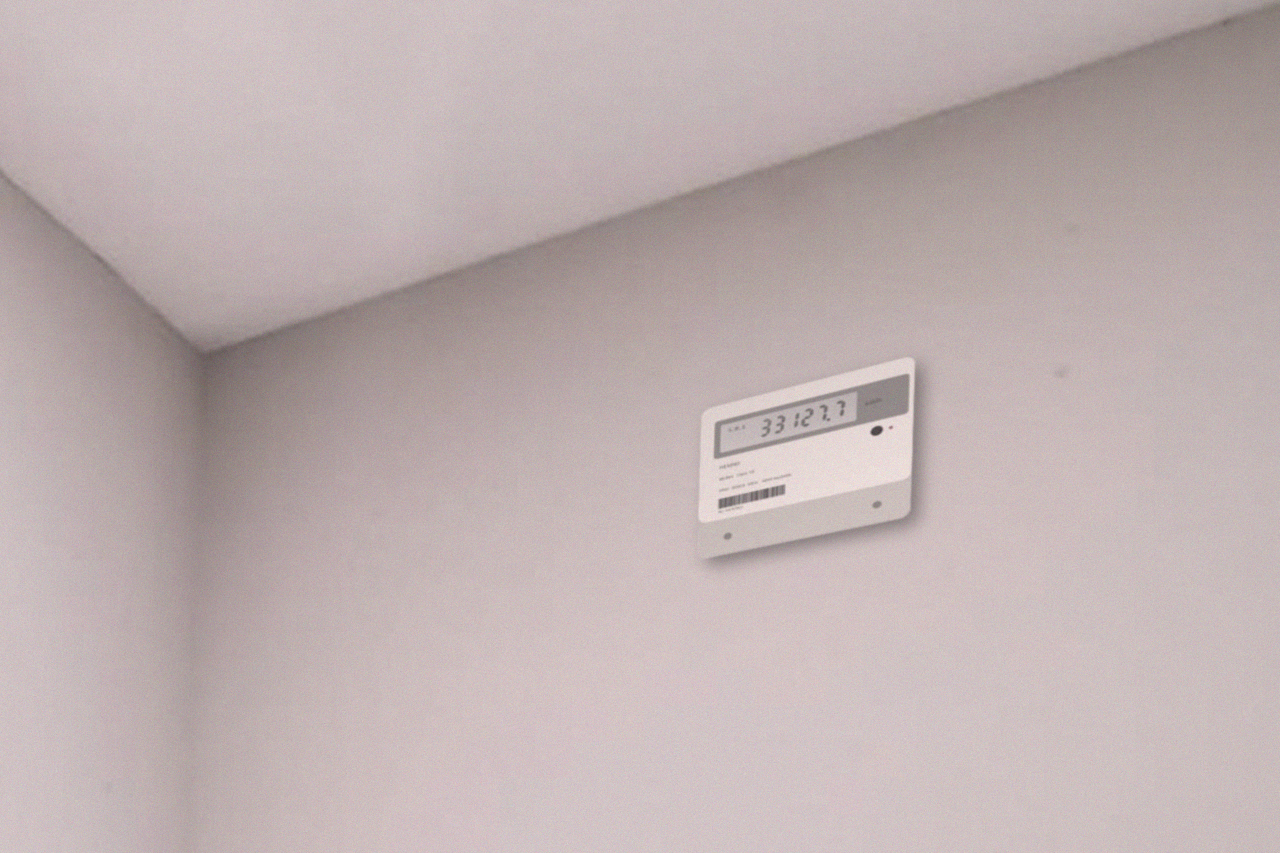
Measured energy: 33127.7 kWh
